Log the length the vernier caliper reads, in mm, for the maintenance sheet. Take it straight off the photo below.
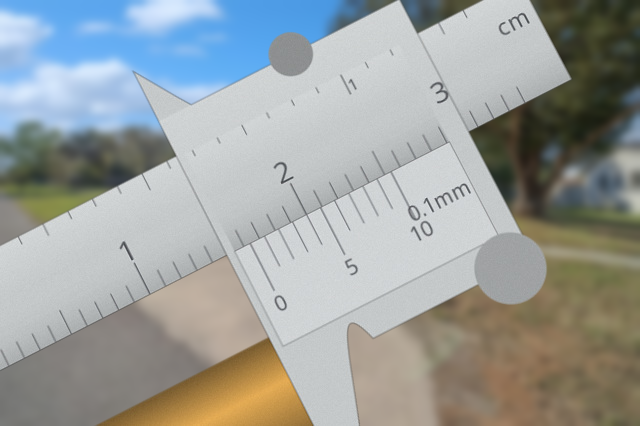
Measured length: 16.4 mm
